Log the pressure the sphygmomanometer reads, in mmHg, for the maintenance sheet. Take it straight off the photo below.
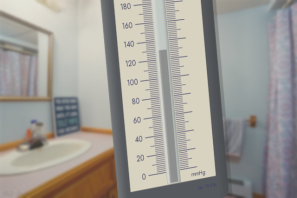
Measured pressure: 130 mmHg
